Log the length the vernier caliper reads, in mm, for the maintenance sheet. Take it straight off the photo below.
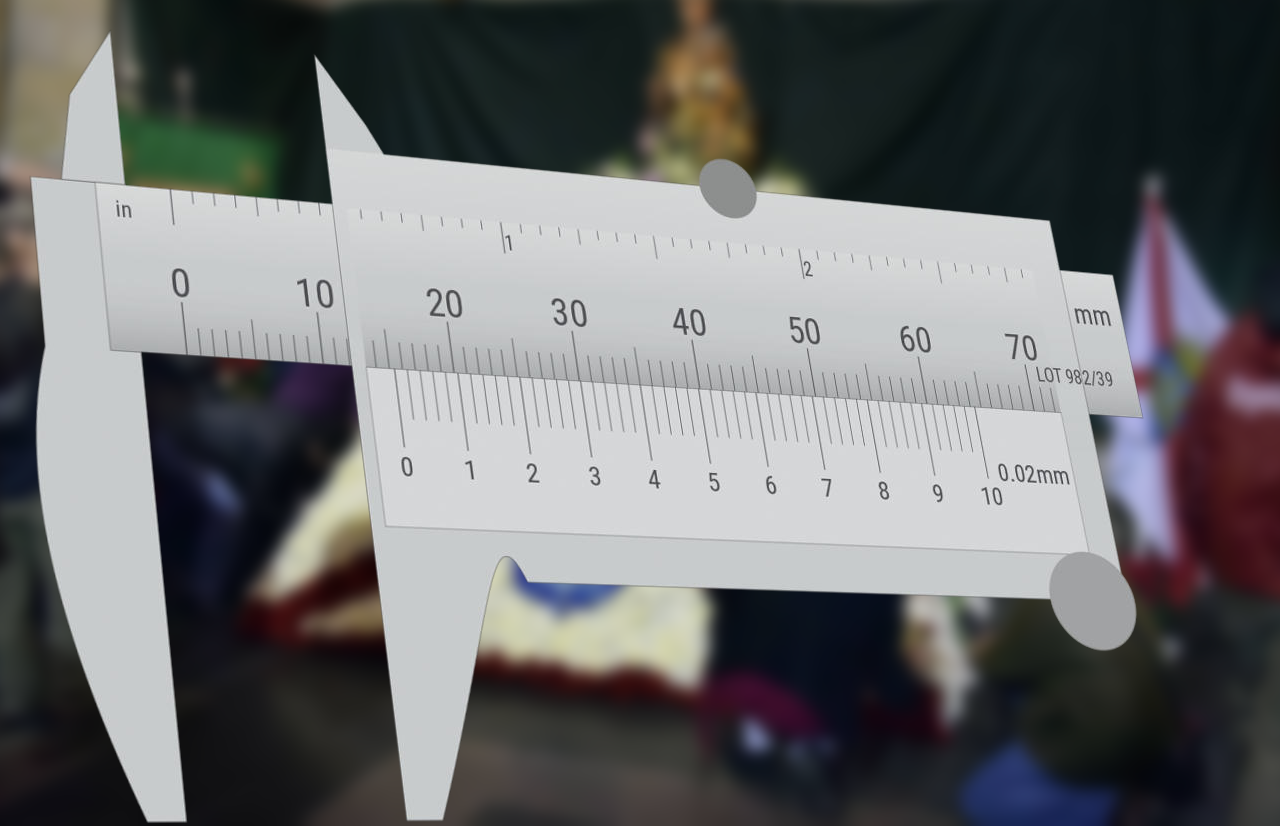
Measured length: 15.4 mm
